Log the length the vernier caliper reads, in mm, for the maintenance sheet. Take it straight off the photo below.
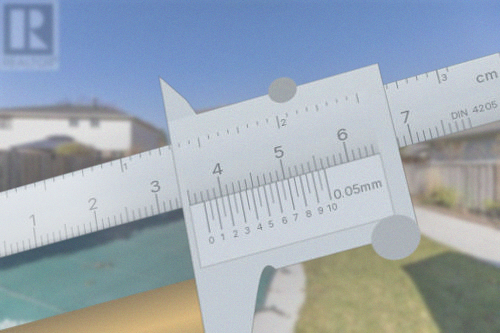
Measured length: 37.2 mm
